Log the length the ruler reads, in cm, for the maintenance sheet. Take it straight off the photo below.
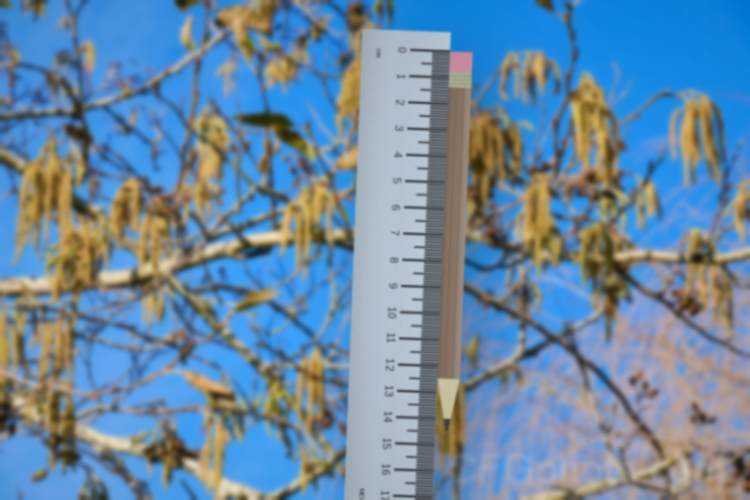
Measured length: 14.5 cm
